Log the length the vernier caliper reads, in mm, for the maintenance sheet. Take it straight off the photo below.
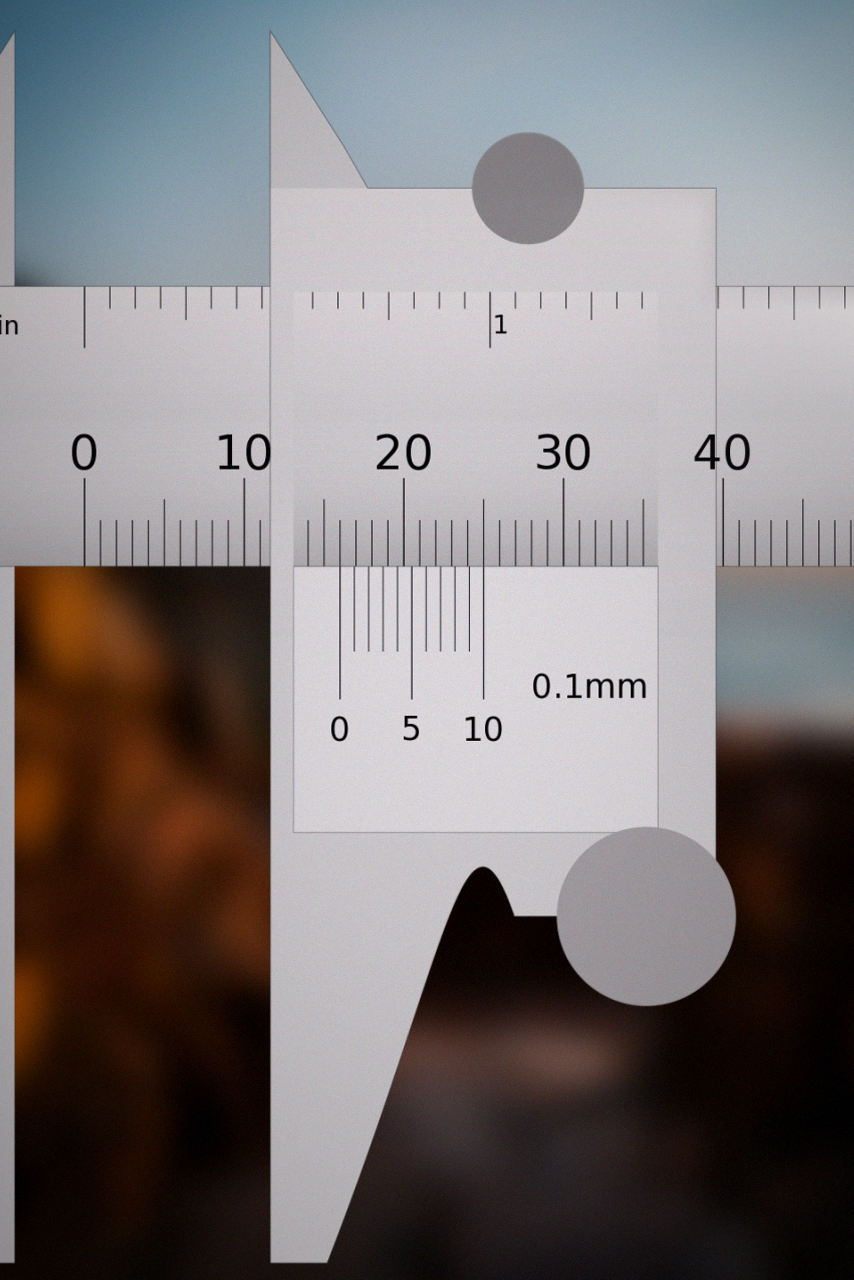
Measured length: 16.0 mm
